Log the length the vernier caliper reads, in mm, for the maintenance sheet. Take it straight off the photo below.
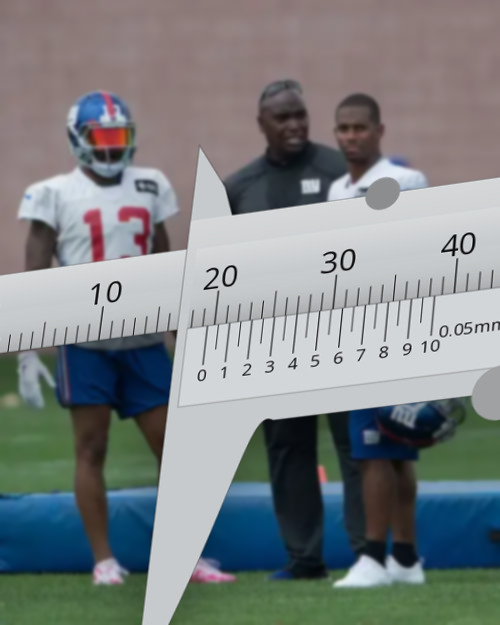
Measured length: 19.4 mm
